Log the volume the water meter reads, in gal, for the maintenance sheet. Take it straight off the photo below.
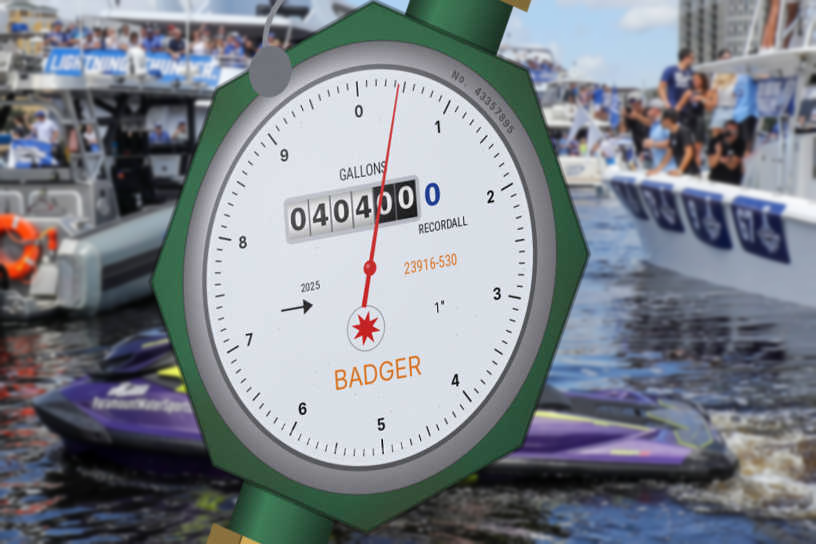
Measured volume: 404000.4 gal
